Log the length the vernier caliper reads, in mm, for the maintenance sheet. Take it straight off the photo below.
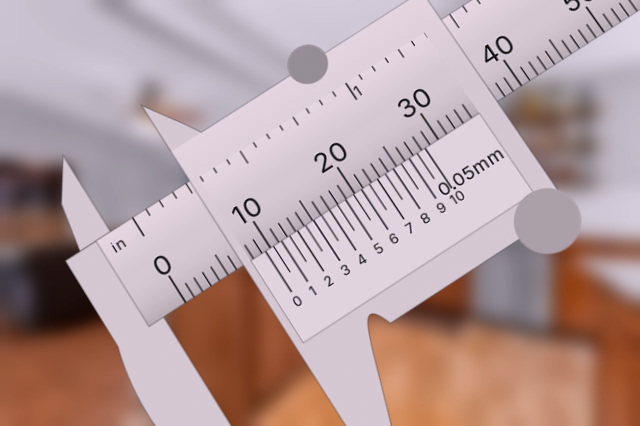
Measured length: 9.4 mm
